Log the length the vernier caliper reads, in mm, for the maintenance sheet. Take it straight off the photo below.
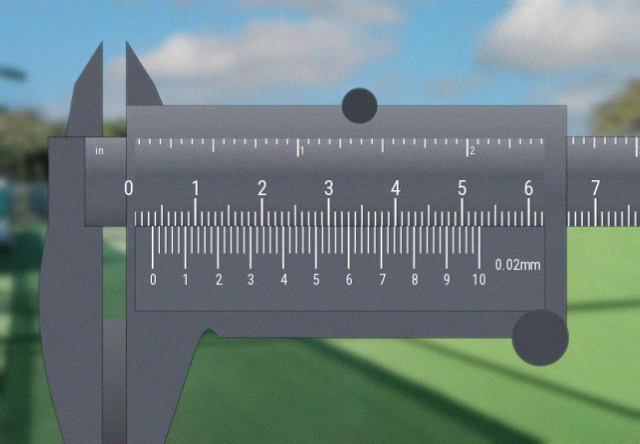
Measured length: 3.6 mm
